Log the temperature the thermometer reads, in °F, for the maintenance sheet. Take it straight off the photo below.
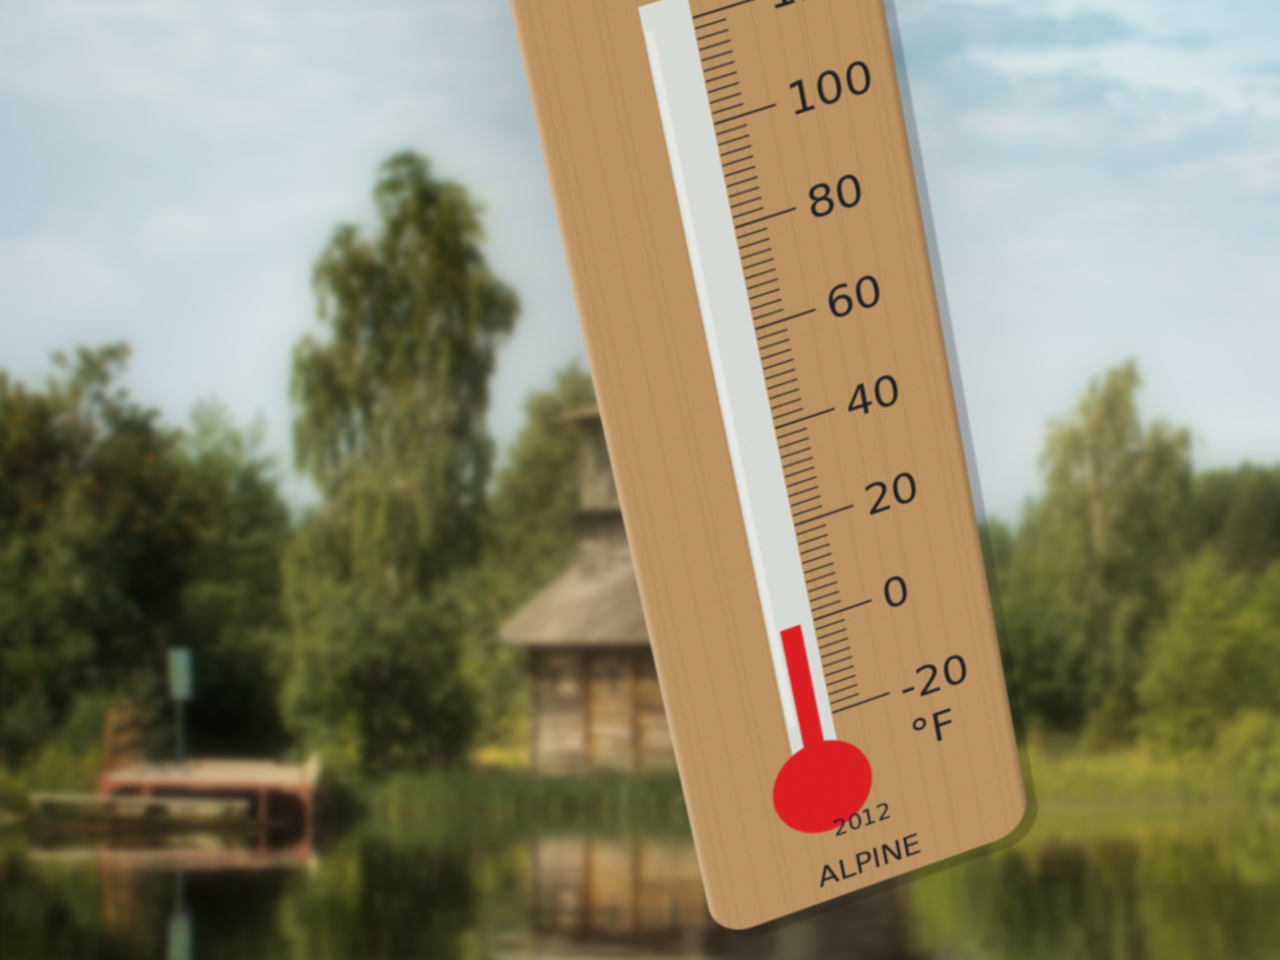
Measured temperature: 0 °F
